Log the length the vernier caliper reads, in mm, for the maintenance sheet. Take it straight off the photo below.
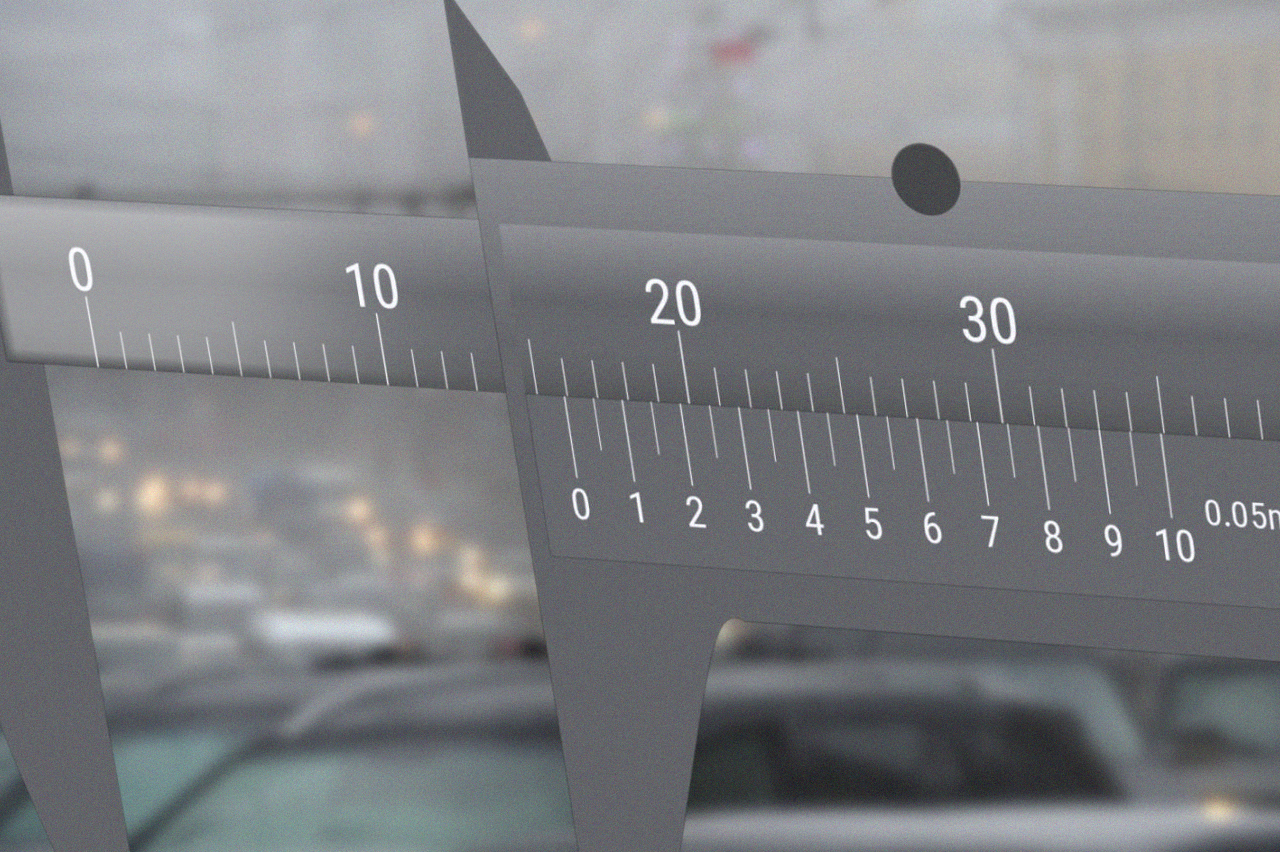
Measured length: 15.90 mm
